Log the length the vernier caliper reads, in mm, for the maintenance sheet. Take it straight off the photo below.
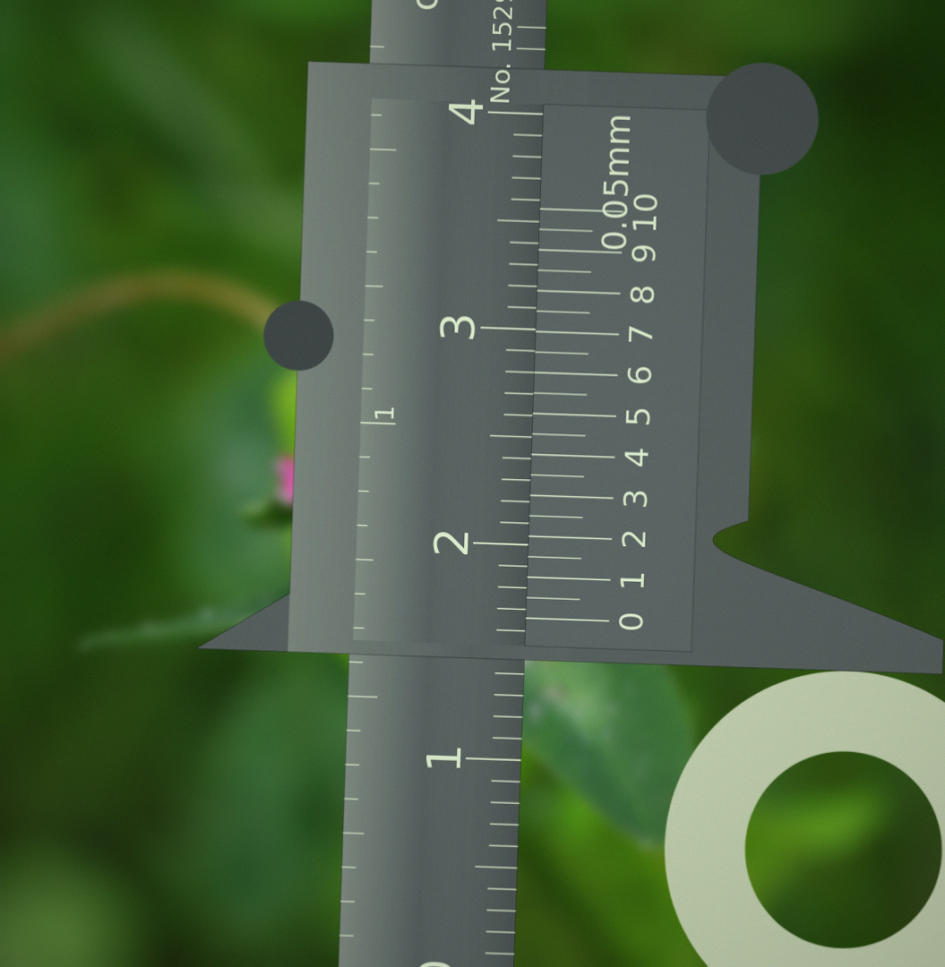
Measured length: 16.60 mm
